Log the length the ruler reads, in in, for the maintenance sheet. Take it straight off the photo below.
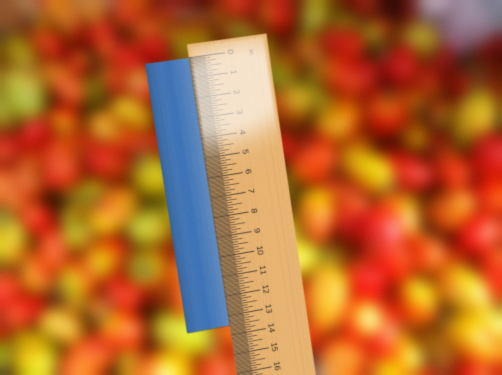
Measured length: 13.5 in
